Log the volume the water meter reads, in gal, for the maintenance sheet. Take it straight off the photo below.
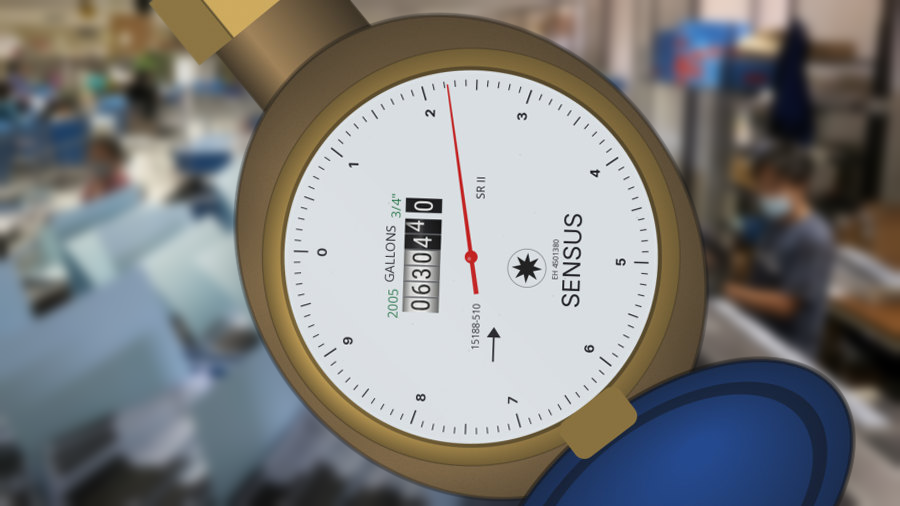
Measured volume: 630442.2 gal
